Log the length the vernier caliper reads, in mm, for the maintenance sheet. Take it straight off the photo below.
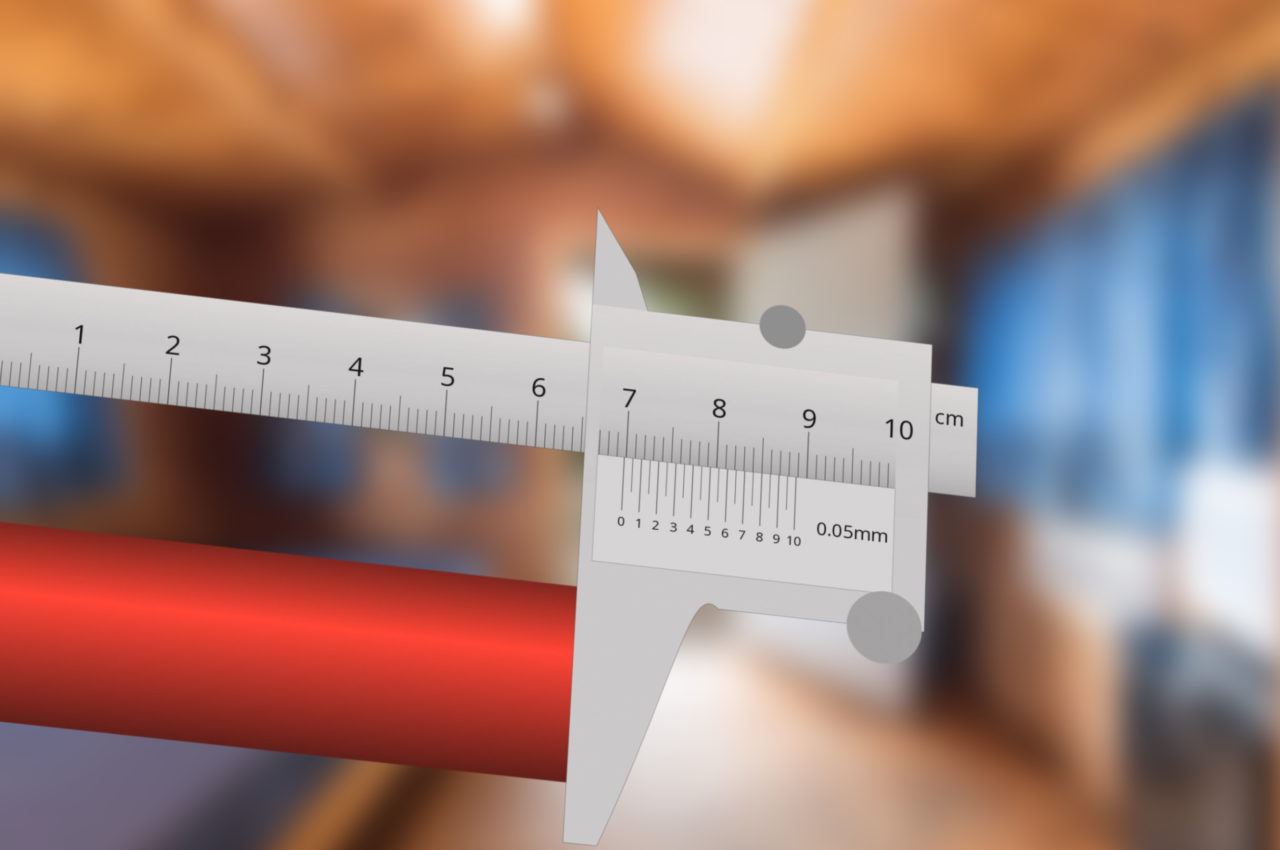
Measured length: 69.8 mm
